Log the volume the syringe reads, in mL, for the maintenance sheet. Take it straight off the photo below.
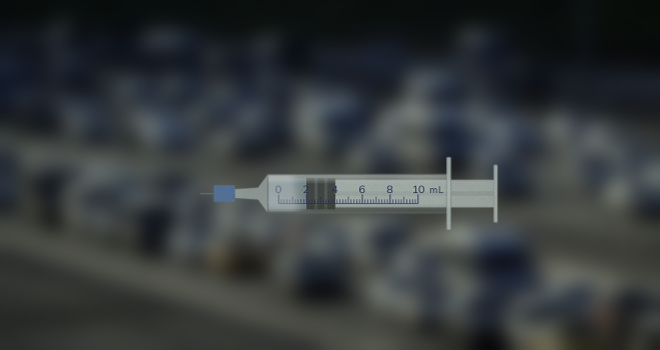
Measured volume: 2 mL
